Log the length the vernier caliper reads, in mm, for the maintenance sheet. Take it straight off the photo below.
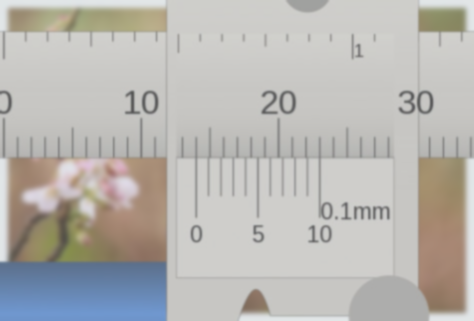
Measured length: 14.0 mm
